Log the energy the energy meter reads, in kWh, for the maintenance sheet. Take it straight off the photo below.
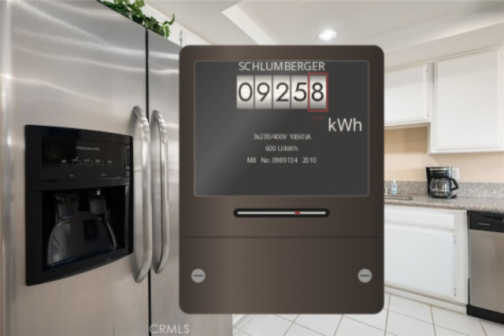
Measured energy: 925.8 kWh
